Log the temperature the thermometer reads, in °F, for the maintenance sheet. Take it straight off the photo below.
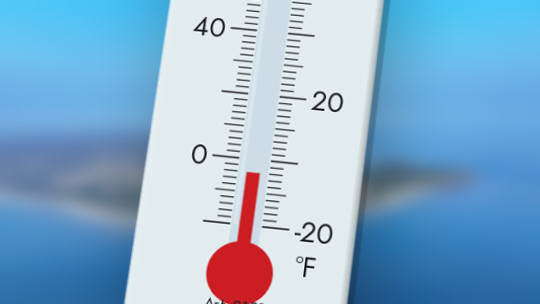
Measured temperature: -4 °F
